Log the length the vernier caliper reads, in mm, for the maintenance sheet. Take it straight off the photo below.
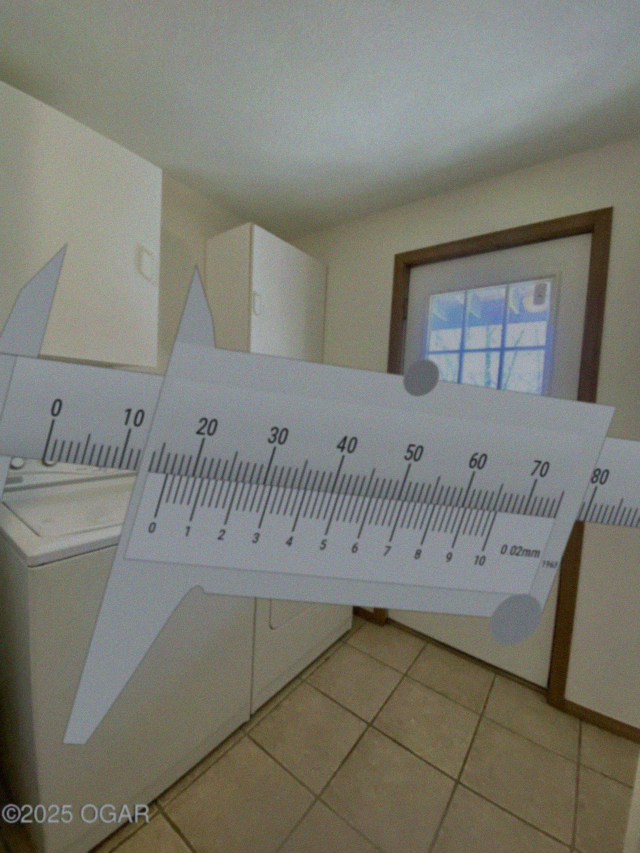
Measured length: 16.5 mm
